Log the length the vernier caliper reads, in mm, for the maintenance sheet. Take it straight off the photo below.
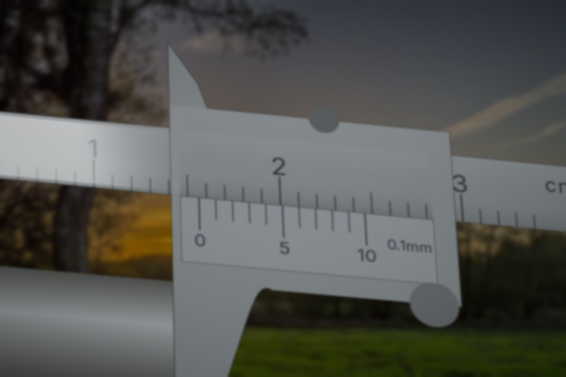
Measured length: 15.6 mm
